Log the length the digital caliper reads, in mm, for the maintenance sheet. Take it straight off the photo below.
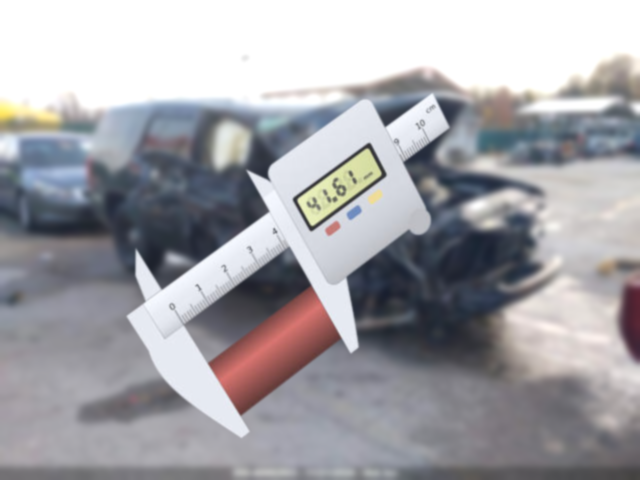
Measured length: 41.61 mm
